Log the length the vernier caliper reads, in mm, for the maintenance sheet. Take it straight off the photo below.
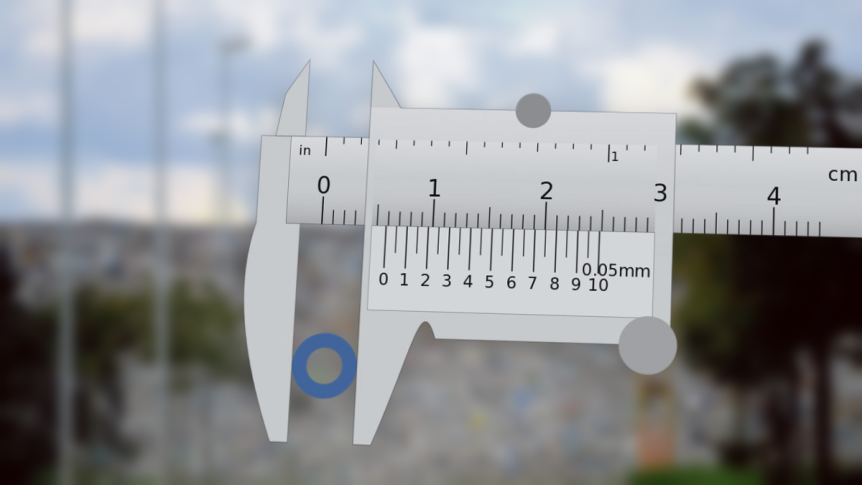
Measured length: 5.8 mm
